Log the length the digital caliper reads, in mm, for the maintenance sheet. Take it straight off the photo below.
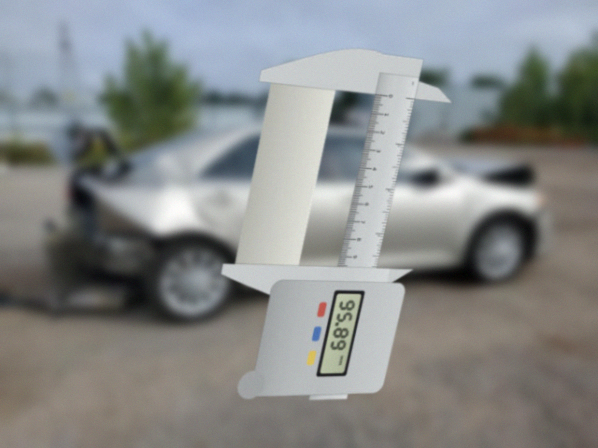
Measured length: 95.89 mm
